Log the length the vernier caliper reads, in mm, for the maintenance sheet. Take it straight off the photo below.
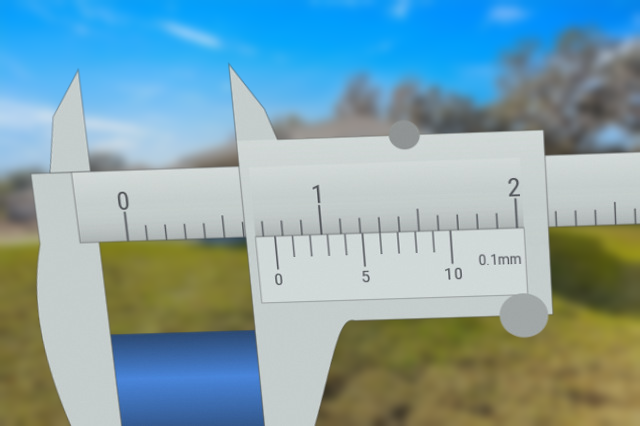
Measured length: 7.6 mm
